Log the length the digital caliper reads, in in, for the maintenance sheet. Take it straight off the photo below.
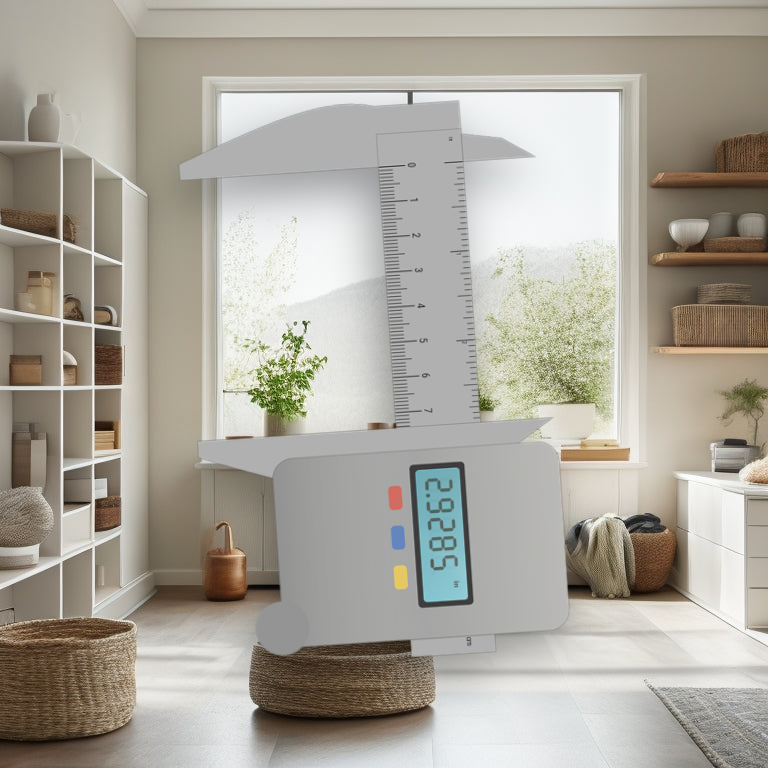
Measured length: 2.9285 in
